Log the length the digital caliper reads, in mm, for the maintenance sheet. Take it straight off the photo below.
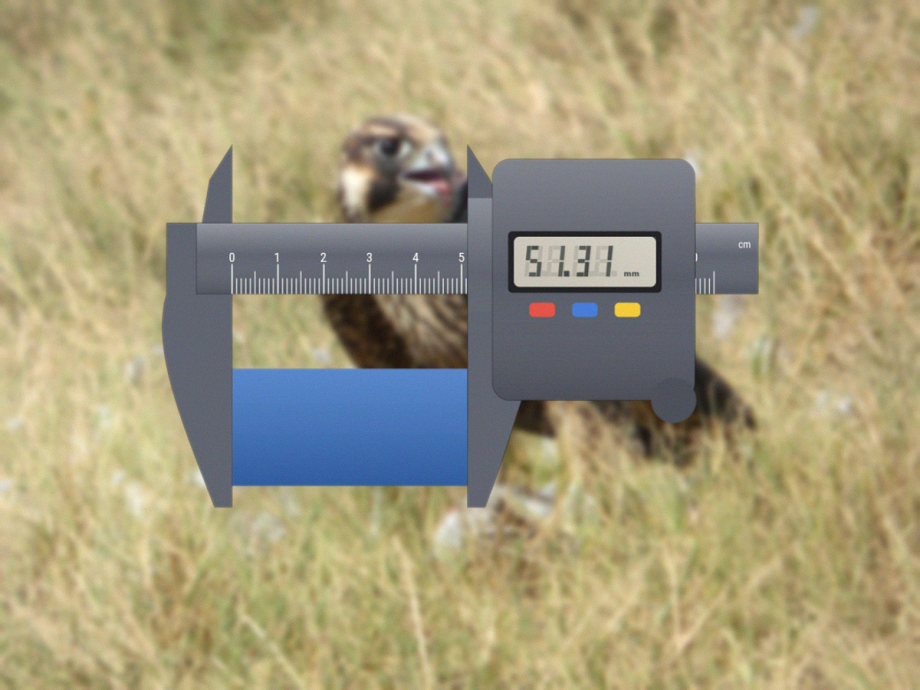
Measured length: 51.31 mm
